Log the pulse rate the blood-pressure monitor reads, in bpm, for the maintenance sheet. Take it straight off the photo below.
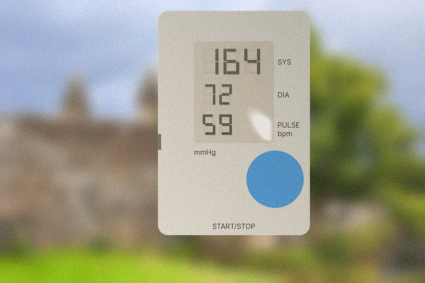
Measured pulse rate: 59 bpm
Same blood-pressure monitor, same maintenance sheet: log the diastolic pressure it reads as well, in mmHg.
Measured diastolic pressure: 72 mmHg
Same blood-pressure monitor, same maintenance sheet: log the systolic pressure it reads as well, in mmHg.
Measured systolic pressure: 164 mmHg
